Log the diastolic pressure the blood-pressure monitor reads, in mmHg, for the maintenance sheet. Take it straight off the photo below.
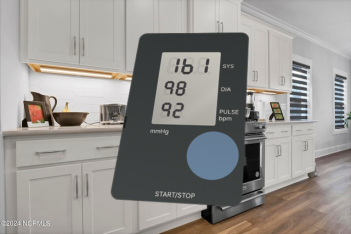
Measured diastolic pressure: 98 mmHg
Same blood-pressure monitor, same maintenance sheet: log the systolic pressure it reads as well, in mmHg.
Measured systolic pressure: 161 mmHg
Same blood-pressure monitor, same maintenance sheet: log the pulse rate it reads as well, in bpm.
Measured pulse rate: 92 bpm
